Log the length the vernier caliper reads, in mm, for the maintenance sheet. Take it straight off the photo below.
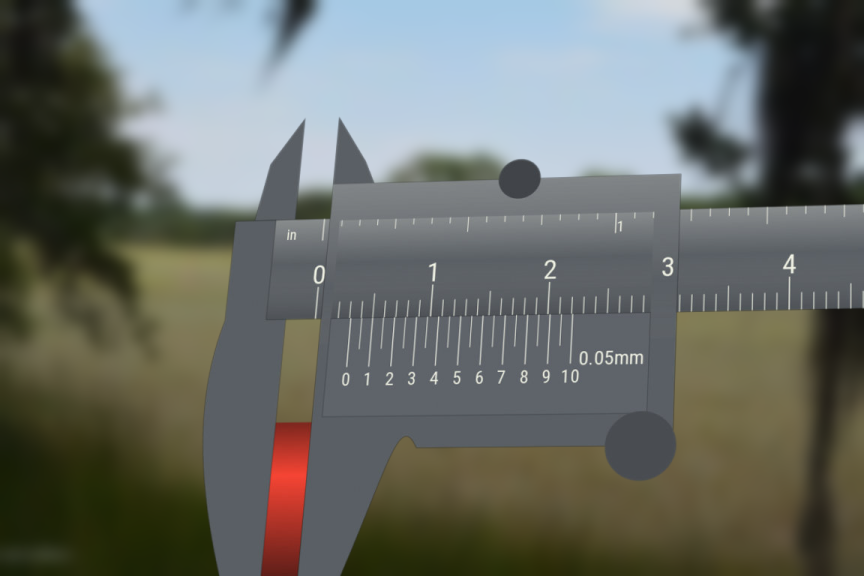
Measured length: 3.1 mm
